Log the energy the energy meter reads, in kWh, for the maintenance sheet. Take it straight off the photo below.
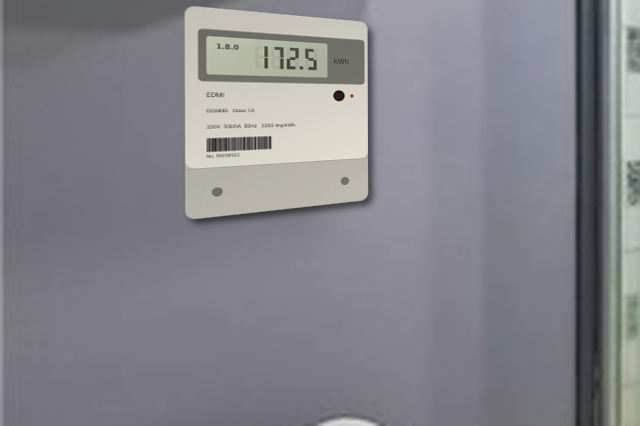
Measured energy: 172.5 kWh
